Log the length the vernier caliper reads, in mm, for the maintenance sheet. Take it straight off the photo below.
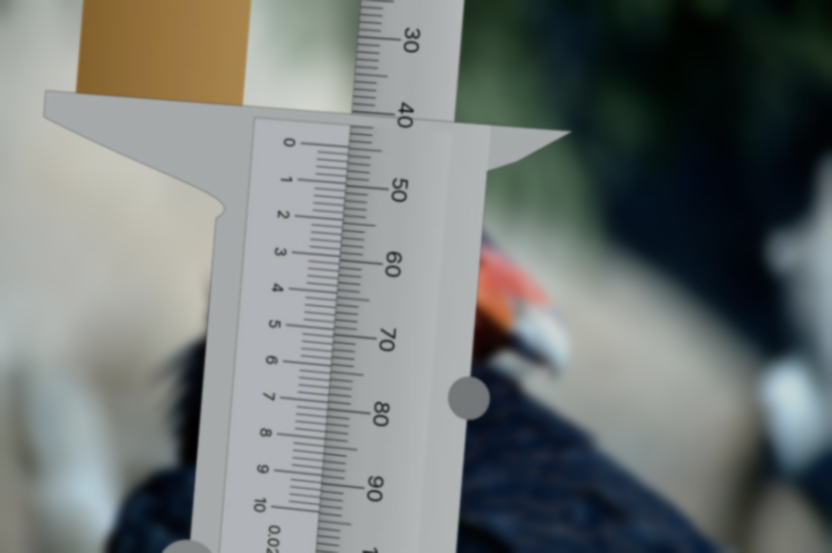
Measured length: 44.8 mm
